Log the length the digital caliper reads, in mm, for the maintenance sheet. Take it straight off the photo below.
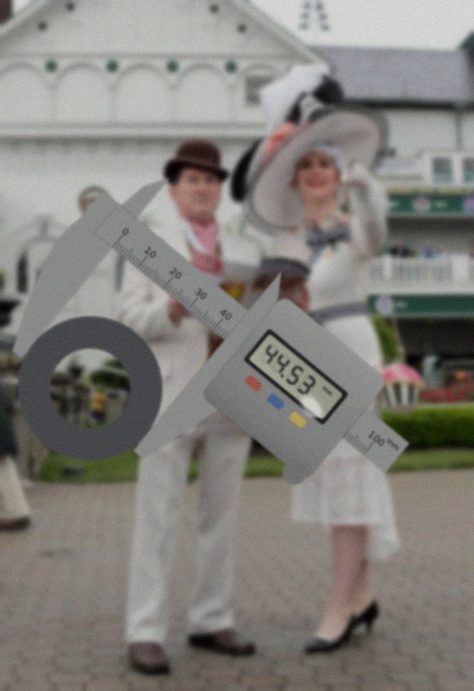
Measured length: 44.53 mm
